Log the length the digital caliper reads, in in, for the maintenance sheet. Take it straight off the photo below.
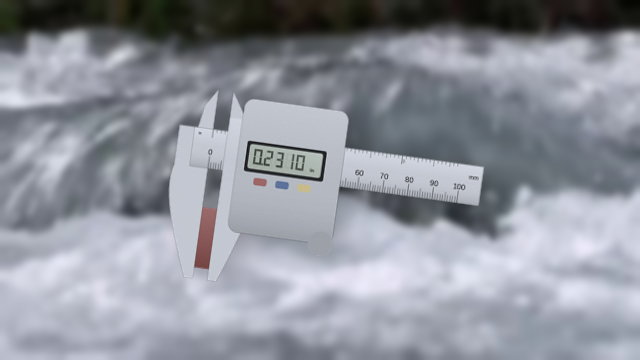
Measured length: 0.2310 in
